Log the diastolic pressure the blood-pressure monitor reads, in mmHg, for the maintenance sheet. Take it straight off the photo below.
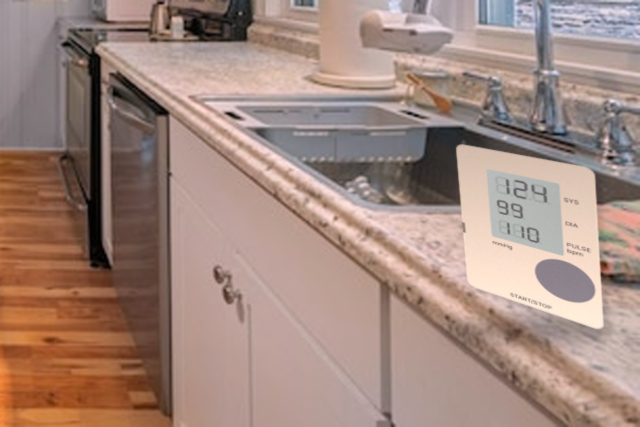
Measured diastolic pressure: 99 mmHg
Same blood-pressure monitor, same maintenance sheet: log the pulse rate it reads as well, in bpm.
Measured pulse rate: 110 bpm
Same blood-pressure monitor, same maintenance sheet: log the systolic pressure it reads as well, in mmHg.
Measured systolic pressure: 124 mmHg
